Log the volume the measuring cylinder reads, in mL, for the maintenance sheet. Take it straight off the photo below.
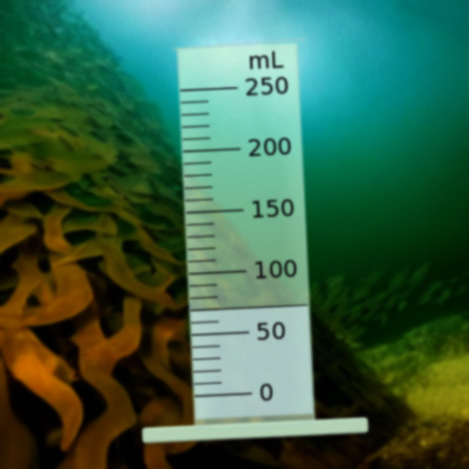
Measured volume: 70 mL
